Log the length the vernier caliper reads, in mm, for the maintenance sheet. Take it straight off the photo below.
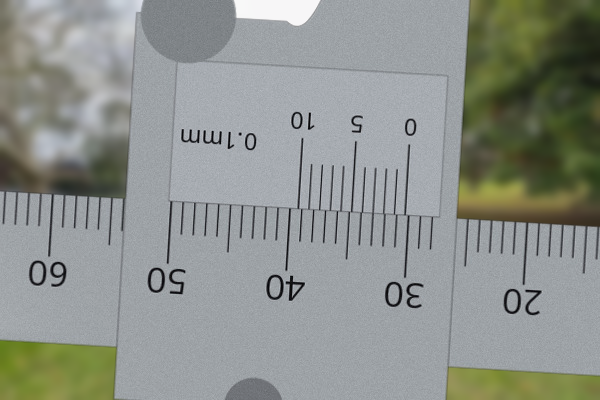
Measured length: 30.3 mm
